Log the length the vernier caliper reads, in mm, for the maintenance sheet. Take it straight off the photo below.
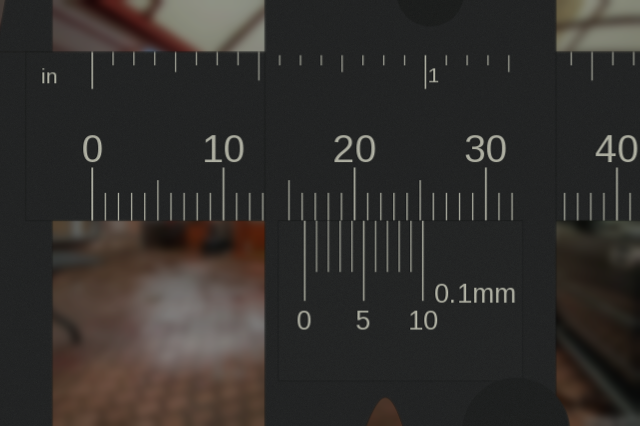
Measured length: 16.2 mm
